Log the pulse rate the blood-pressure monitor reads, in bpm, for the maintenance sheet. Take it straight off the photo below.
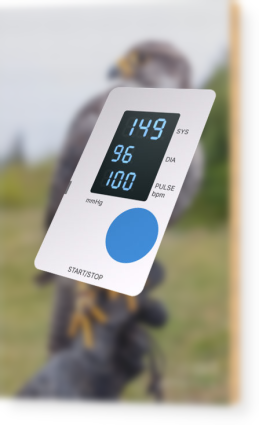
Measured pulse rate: 100 bpm
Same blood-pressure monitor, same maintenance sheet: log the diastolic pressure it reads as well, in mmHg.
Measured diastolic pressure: 96 mmHg
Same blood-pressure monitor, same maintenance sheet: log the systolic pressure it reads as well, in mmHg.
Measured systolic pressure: 149 mmHg
